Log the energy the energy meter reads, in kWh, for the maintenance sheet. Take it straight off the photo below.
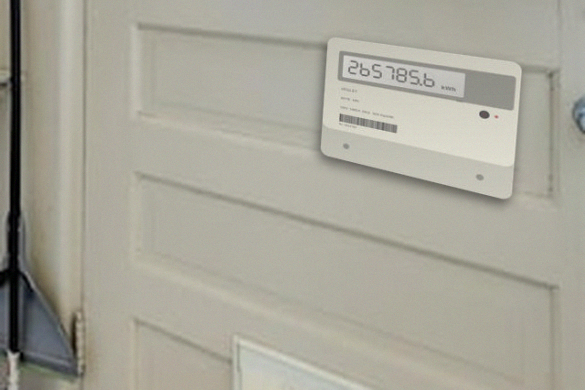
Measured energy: 265785.6 kWh
